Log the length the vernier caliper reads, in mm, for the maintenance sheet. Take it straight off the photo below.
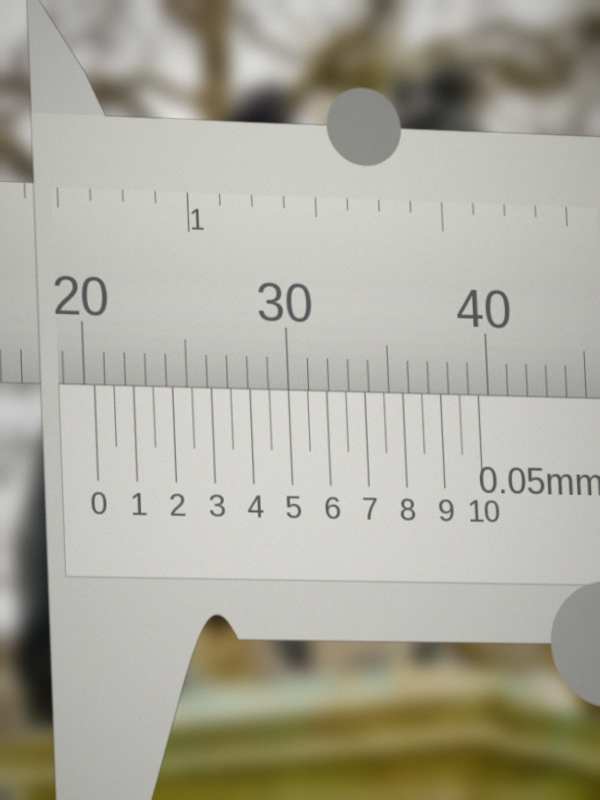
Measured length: 20.5 mm
